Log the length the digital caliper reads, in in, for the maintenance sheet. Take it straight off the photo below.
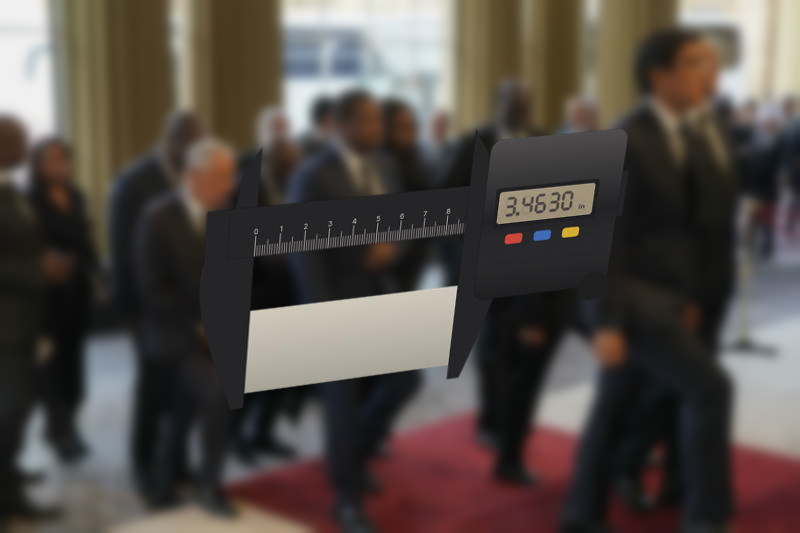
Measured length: 3.4630 in
